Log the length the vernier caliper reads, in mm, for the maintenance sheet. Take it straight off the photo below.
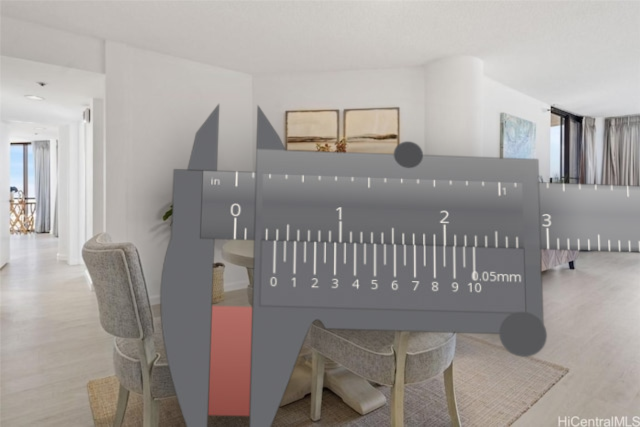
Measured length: 3.8 mm
